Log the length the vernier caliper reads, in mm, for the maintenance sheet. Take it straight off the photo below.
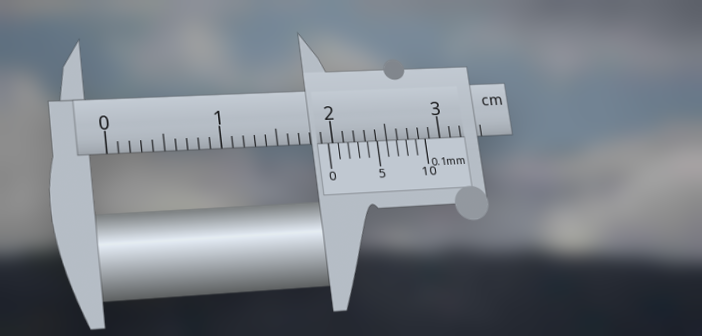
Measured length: 19.6 mm
